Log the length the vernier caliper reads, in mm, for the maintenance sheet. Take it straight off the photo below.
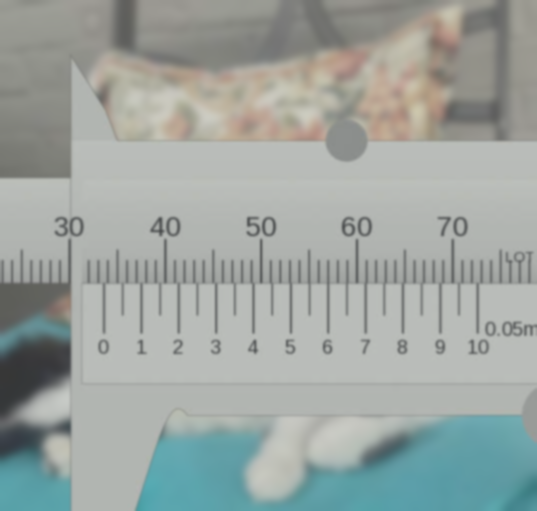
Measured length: 33.6 mm
